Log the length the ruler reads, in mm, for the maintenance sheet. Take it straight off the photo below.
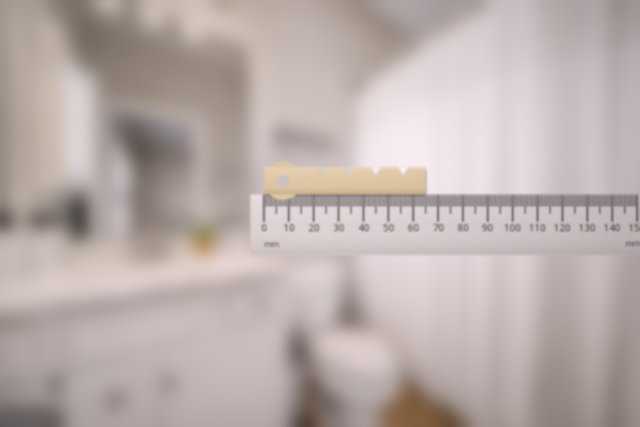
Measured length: 65 mm
